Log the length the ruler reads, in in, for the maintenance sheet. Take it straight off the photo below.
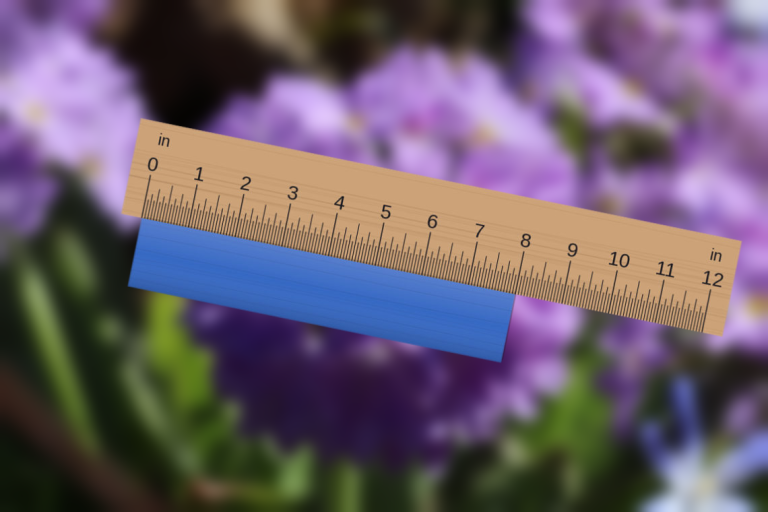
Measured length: 8 in
